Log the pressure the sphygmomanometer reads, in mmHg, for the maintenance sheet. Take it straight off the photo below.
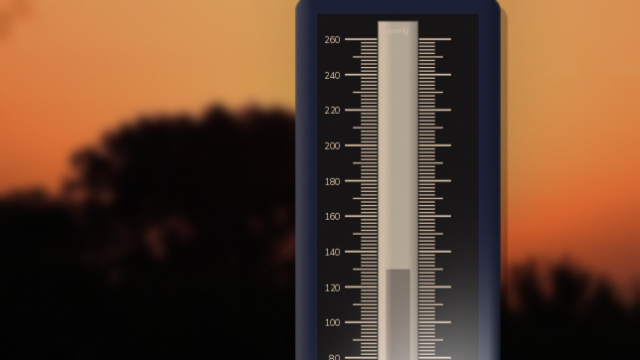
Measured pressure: 130 mmHg
